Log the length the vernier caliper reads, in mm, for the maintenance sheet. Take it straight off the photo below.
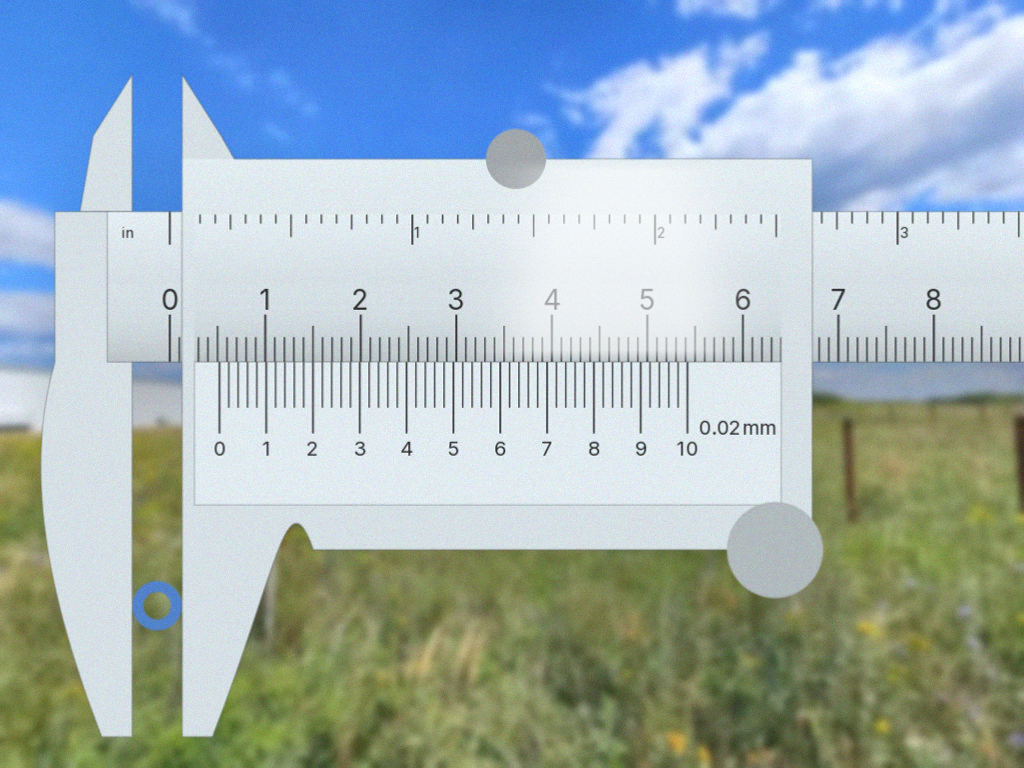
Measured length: 5.2 mm
